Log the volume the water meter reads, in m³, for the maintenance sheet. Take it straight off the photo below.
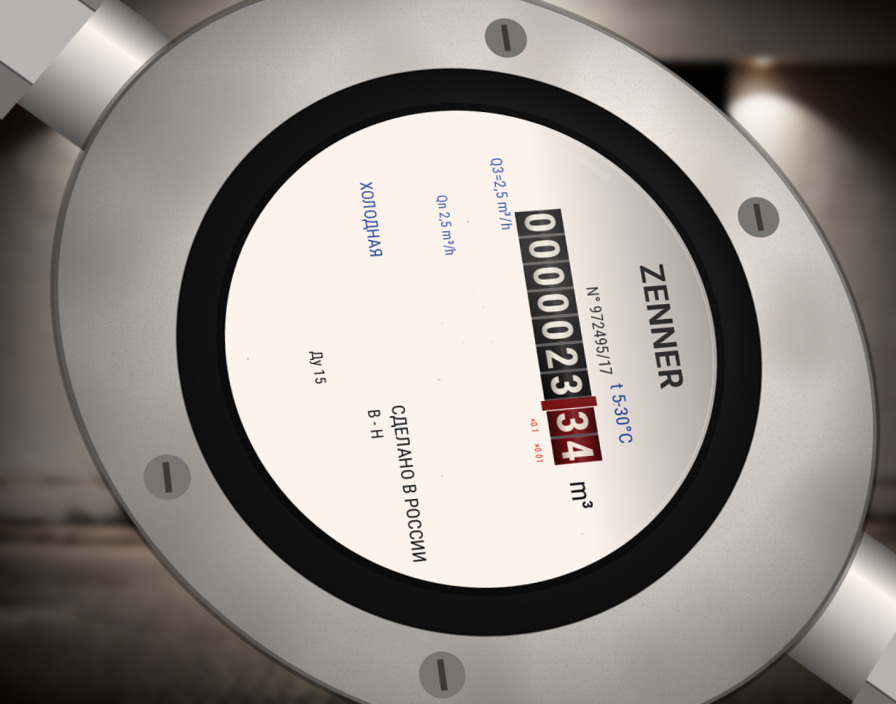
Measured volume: 23.34 m³
